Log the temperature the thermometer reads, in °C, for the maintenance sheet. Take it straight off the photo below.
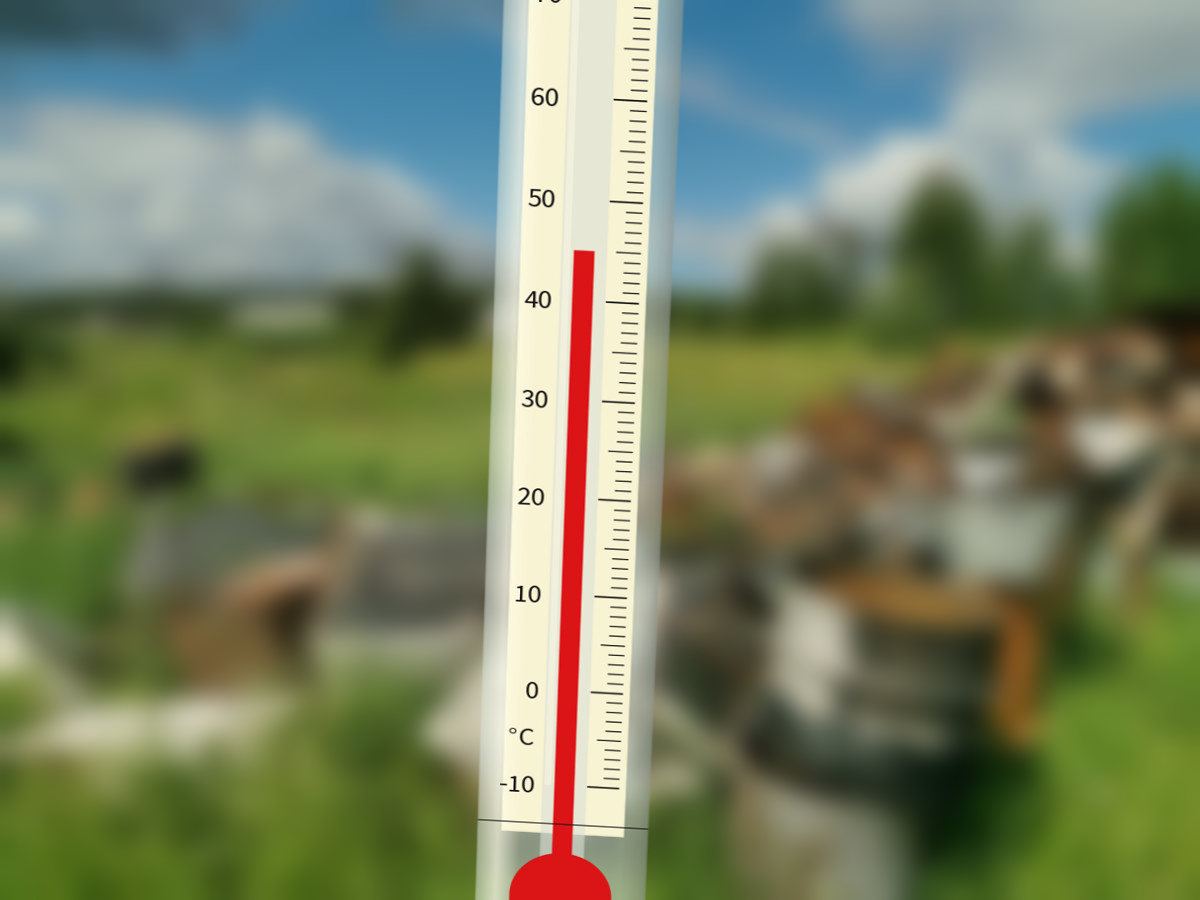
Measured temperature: 45 °C
